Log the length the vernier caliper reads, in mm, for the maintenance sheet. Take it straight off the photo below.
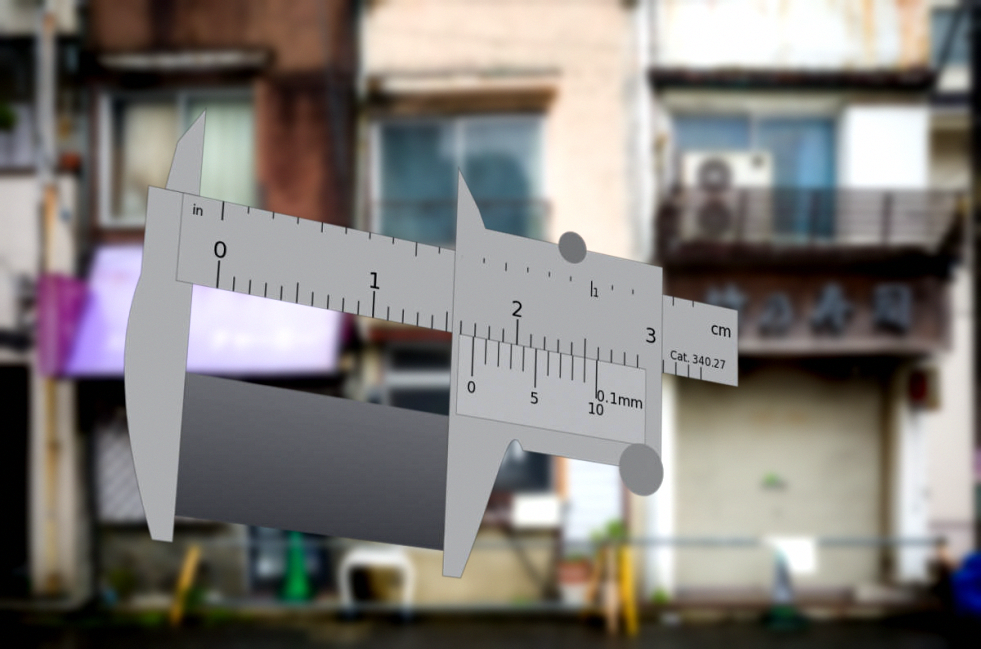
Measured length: 16.9 mm
